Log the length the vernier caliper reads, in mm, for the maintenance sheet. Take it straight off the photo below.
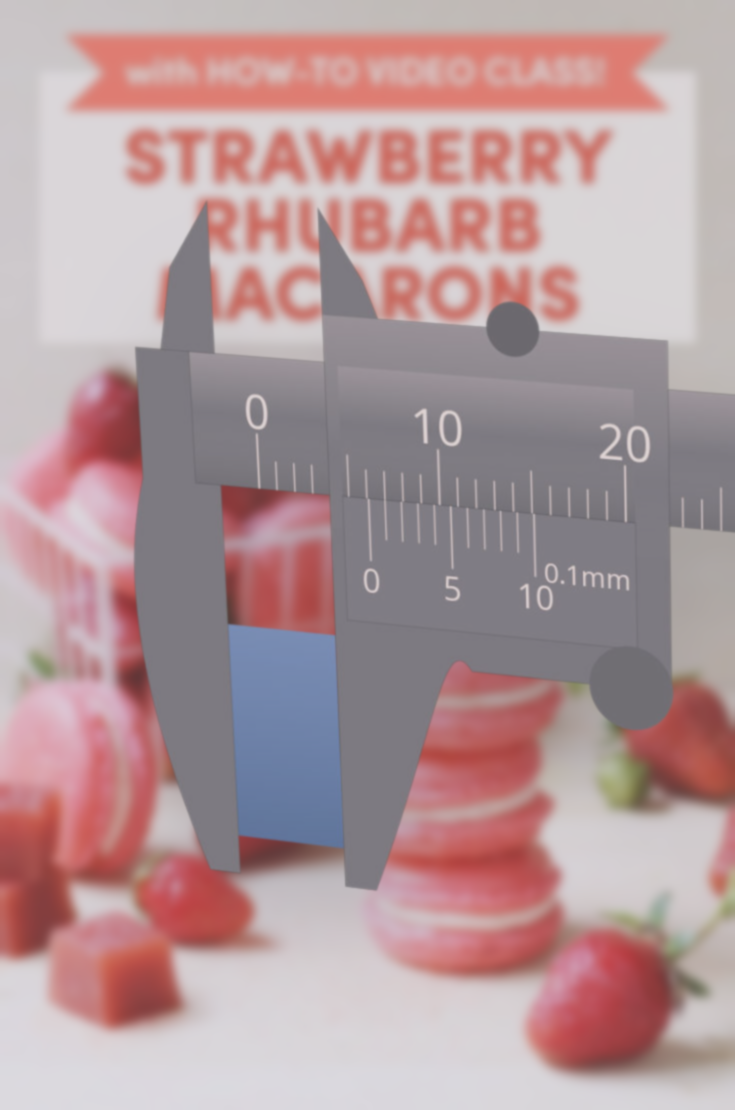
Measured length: 6.1 mm
